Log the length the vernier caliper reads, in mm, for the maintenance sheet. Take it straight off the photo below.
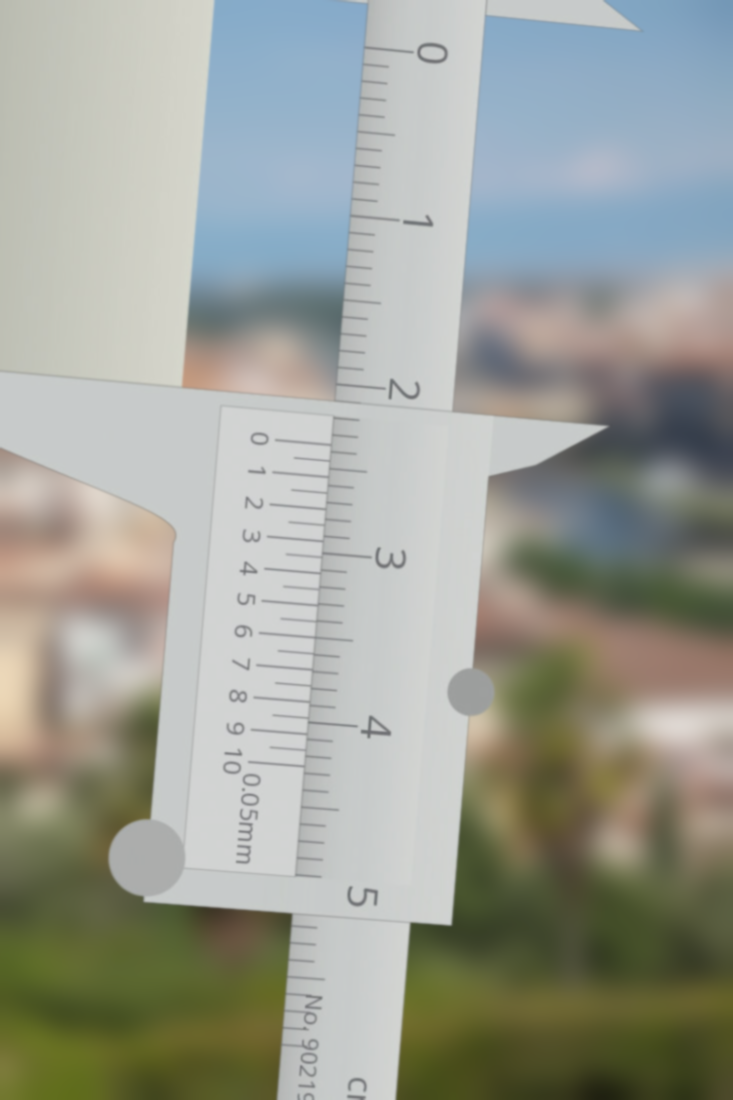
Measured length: 23.6 mm
